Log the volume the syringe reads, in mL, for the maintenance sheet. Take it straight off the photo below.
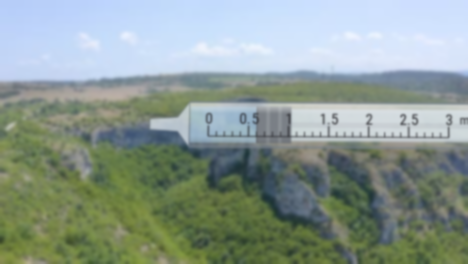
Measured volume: 0.6 mL
